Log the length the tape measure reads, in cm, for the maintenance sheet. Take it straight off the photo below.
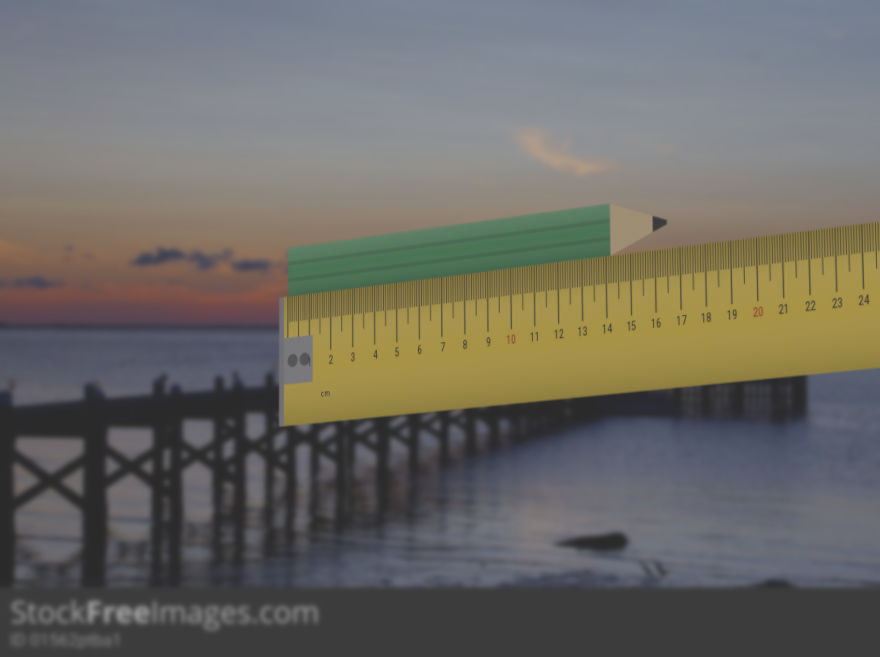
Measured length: 16.5 cm
